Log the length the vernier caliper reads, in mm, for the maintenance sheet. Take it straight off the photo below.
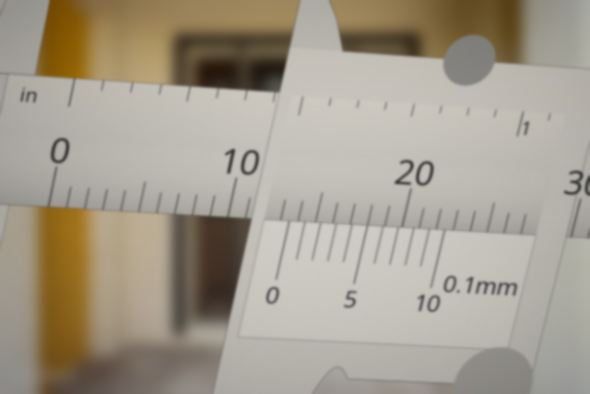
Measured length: 13.5 mm
